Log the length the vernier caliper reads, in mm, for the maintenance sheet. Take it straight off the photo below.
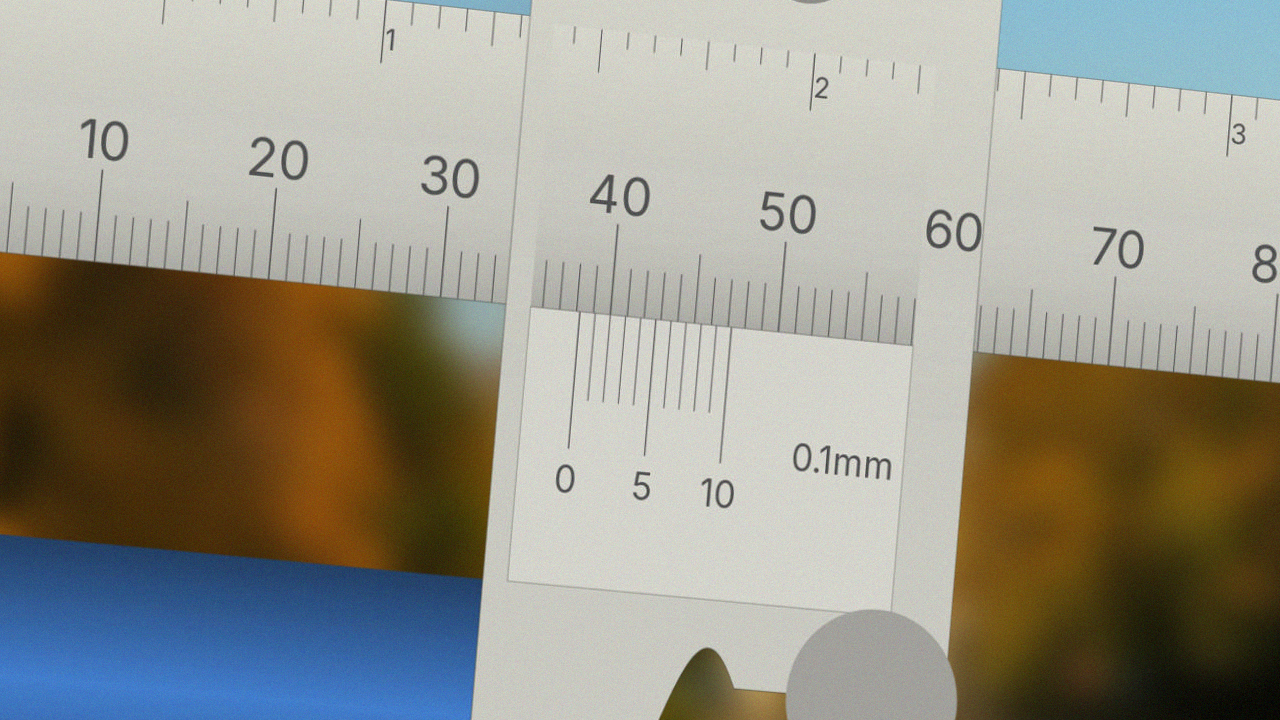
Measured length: 38.2 mm
